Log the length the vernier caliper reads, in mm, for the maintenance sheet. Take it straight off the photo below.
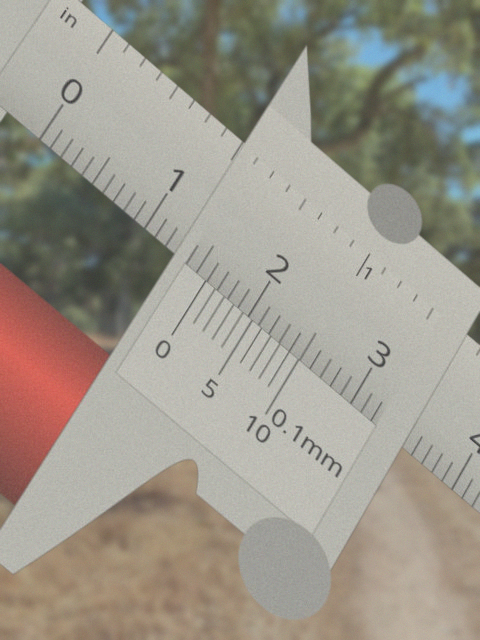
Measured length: 15.9 mm
